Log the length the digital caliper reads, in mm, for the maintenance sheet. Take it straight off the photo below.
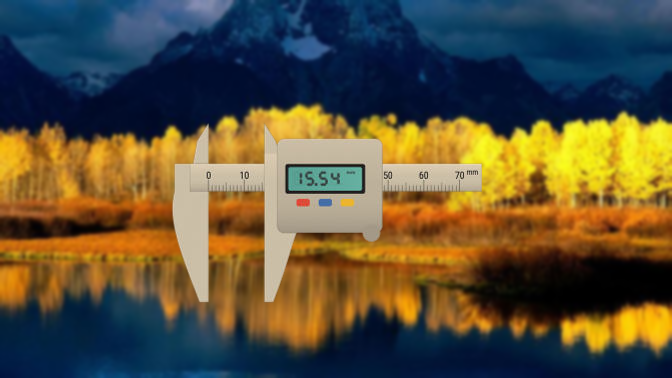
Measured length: 15.54 mm
